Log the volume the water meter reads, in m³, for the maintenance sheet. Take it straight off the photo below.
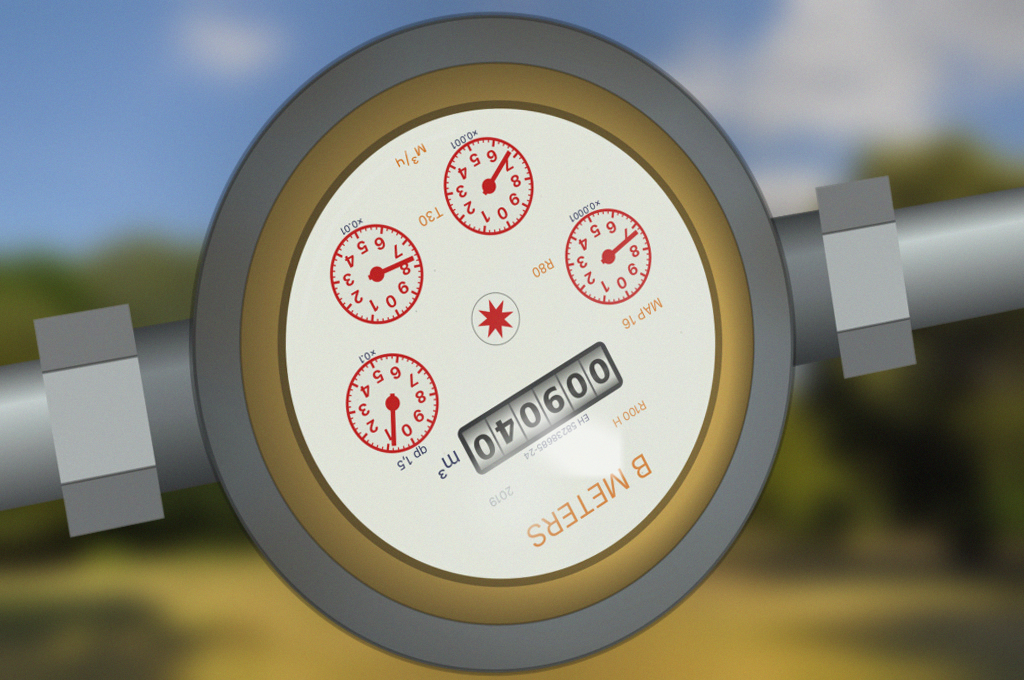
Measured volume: 9040.0767 m³
